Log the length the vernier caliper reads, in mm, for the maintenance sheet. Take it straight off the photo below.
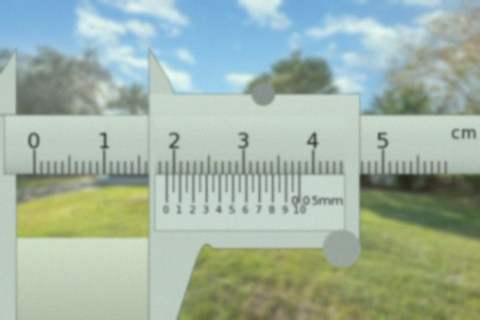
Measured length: 19.0 mm
